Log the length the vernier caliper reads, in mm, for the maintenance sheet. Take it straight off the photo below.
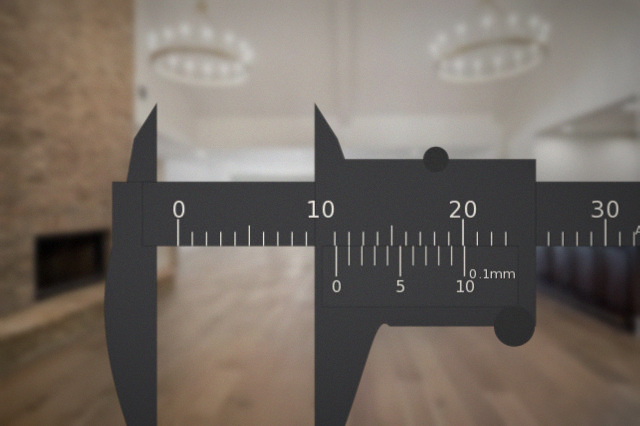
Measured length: 11.1 mm
